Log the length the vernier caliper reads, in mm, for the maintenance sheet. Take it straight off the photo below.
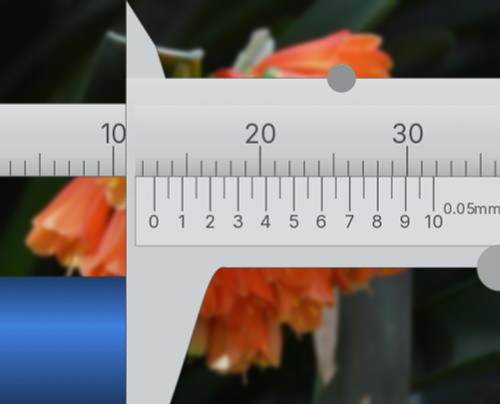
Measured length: 12.8 mm
